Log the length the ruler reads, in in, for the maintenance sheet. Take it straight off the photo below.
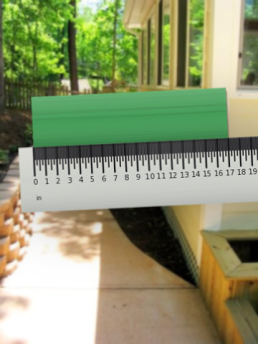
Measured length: 17 in
